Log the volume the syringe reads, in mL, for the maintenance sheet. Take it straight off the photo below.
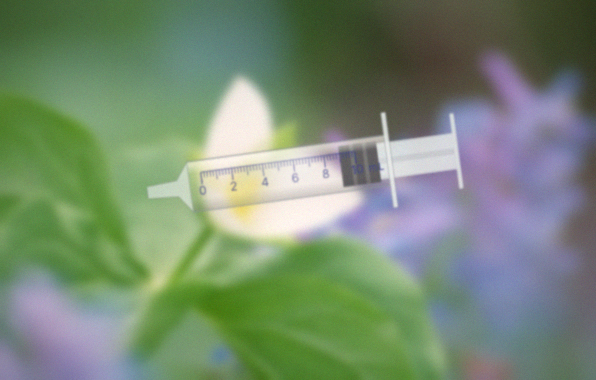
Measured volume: 9 mL
